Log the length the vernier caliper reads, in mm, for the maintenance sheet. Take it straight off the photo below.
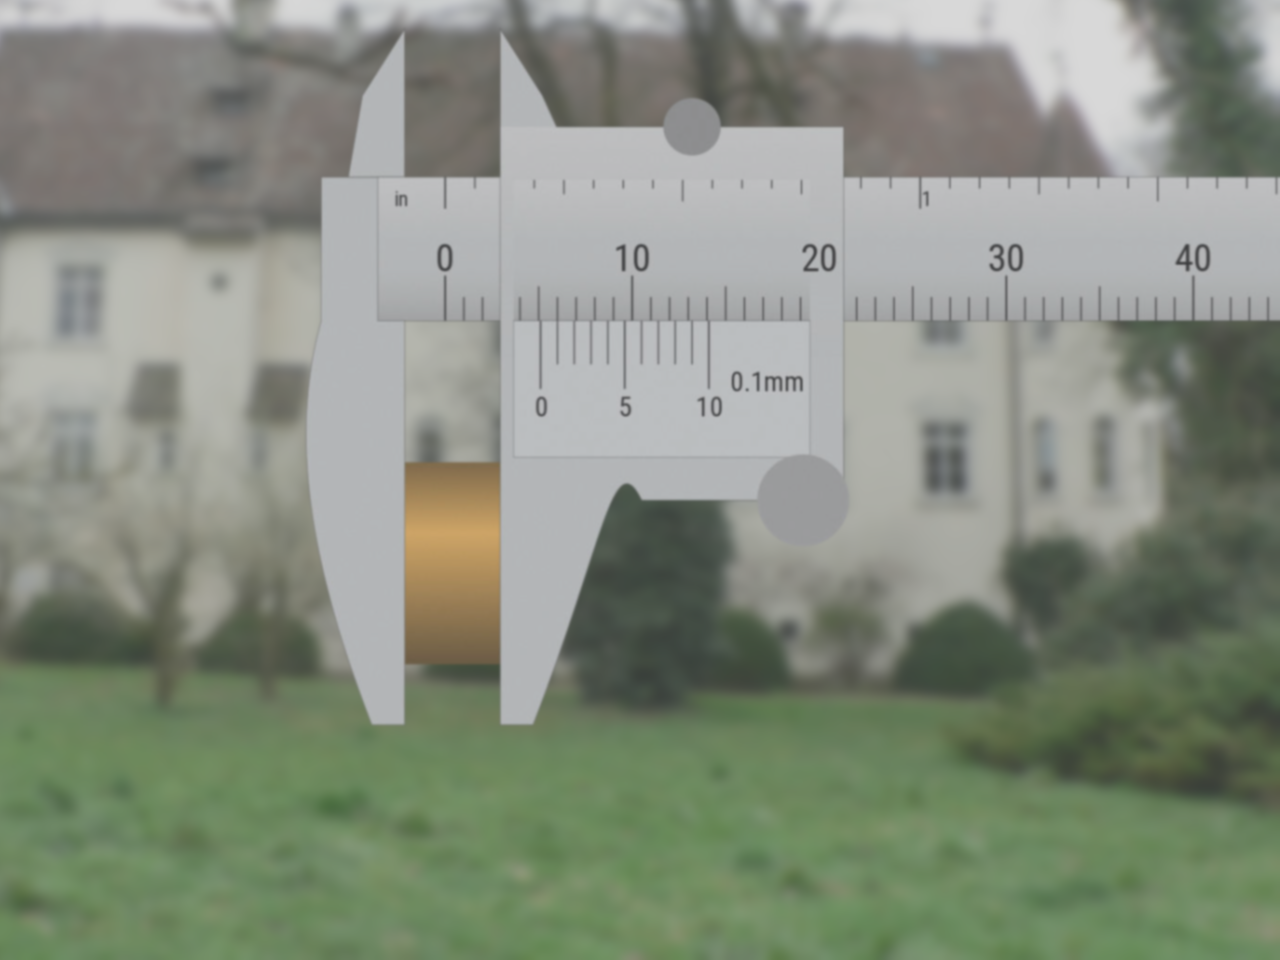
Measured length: 5.1 mm
